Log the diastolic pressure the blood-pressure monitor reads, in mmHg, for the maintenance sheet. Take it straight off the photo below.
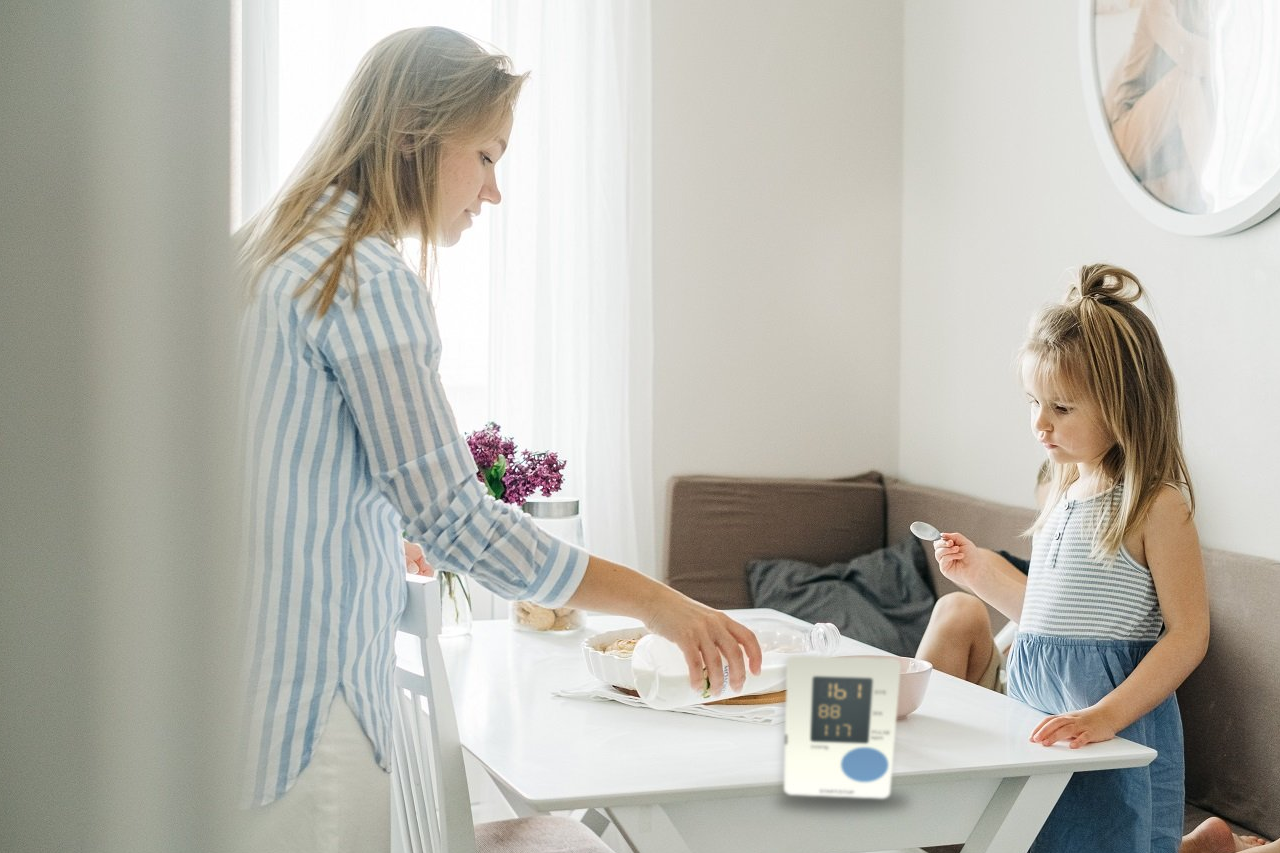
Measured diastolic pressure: 88 mmHg
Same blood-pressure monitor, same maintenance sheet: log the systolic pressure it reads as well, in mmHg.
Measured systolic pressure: 161 mmHg
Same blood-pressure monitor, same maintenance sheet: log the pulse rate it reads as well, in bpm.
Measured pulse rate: 117 bpm
